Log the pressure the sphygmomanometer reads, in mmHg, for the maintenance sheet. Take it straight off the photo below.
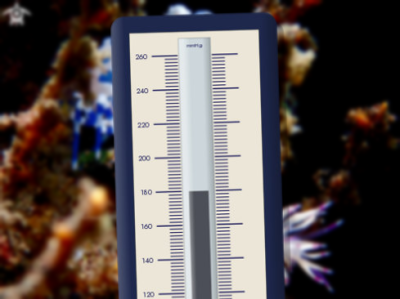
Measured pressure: 180 mmHg
